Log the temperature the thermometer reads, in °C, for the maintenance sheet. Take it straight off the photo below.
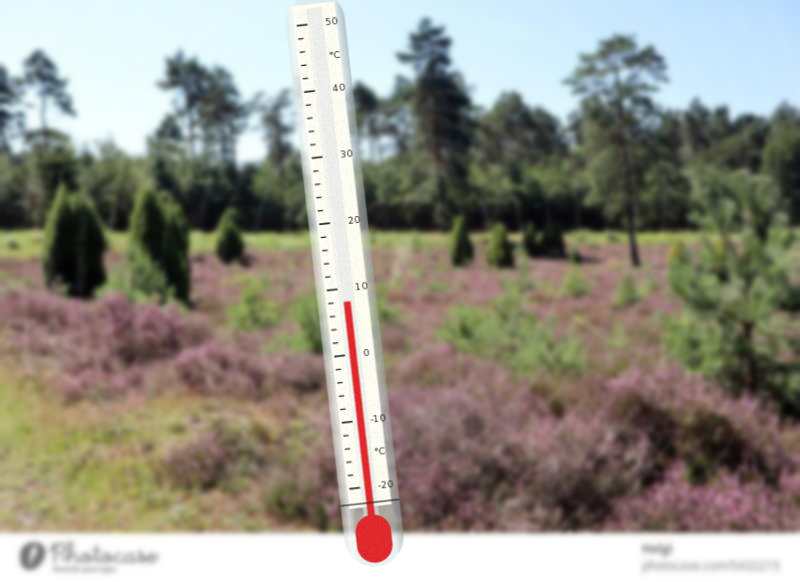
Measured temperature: 8 °C
